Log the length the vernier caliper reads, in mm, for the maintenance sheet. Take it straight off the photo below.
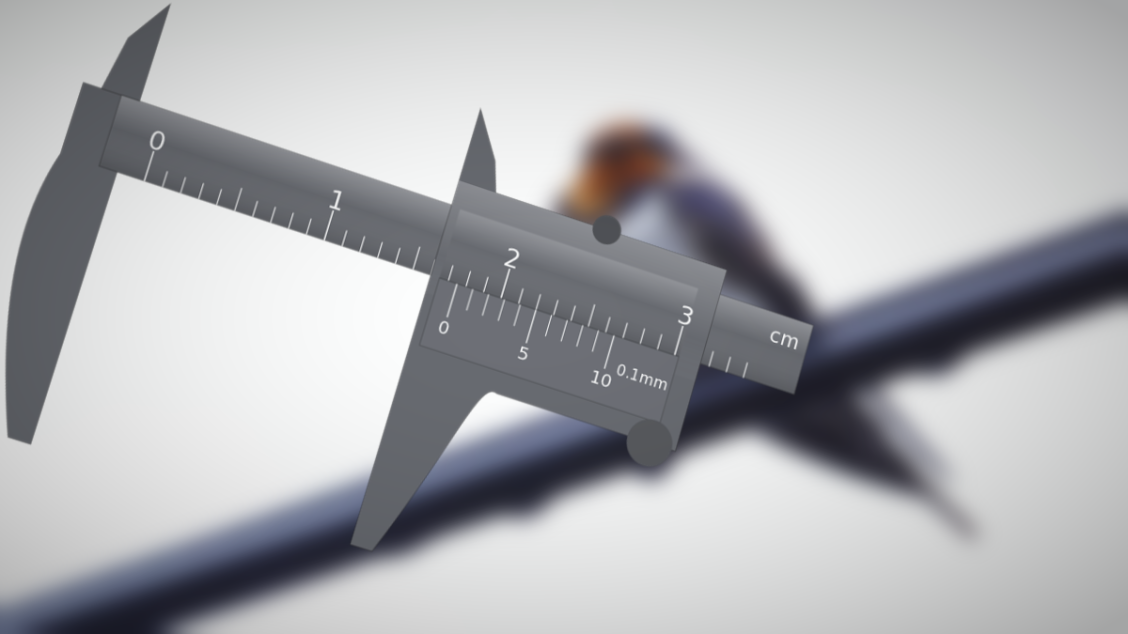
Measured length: 17.5 mm
